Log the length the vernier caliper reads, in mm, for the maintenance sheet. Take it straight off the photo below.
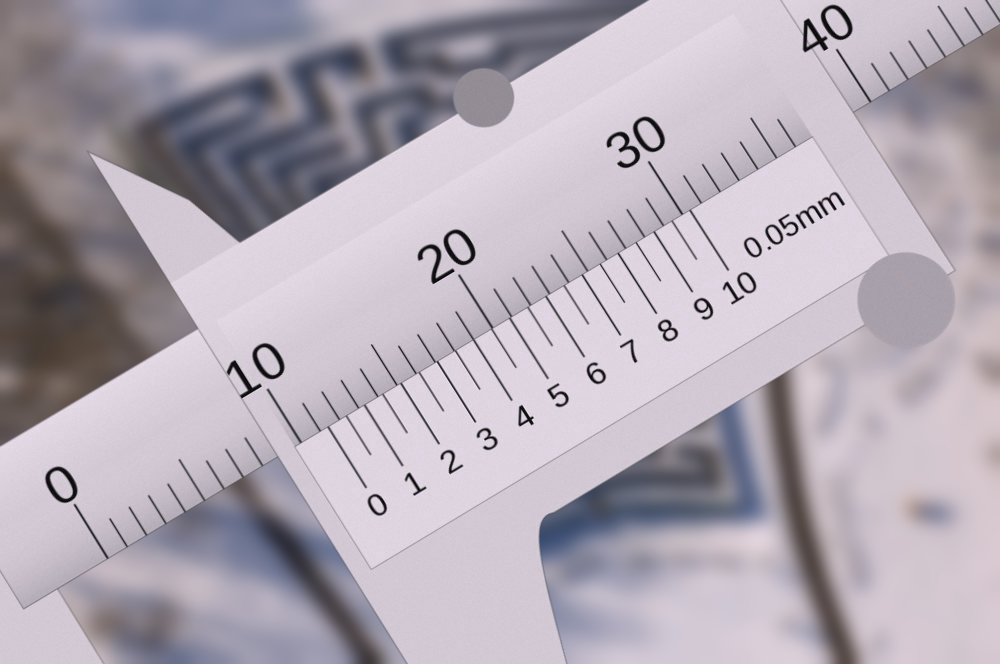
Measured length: 11.4 mm
